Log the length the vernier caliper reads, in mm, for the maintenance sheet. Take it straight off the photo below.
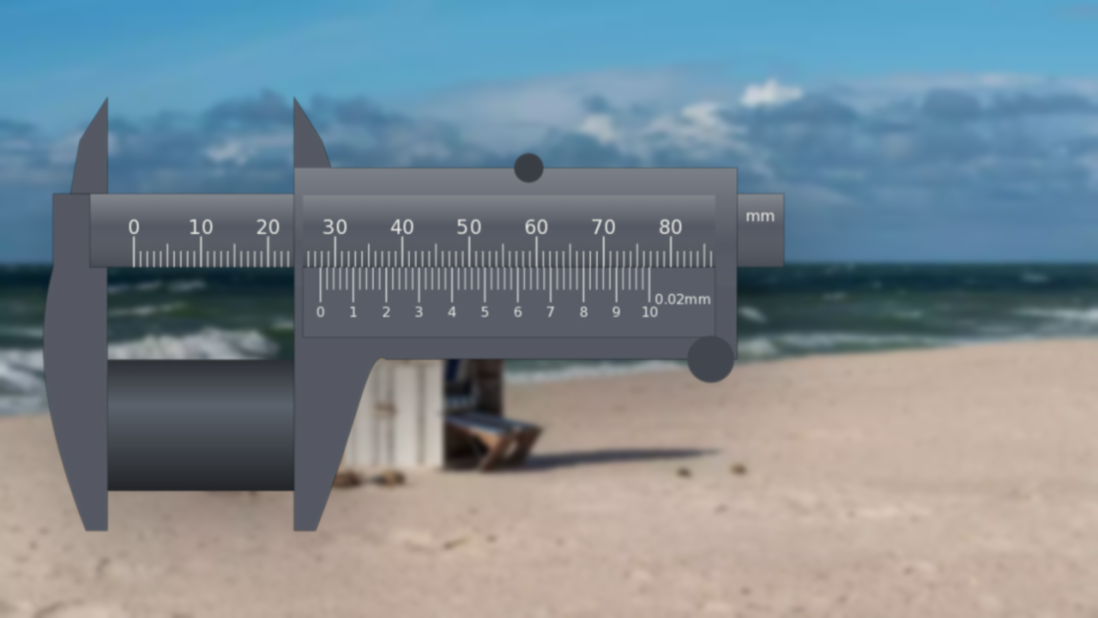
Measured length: 27.8 mm
